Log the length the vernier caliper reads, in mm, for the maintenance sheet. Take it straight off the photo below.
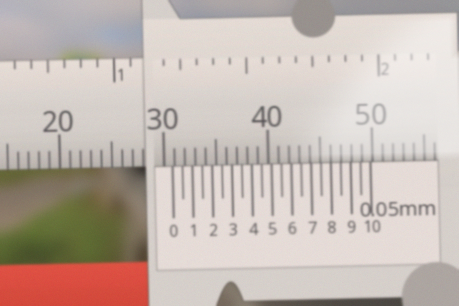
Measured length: 30.8 mm
